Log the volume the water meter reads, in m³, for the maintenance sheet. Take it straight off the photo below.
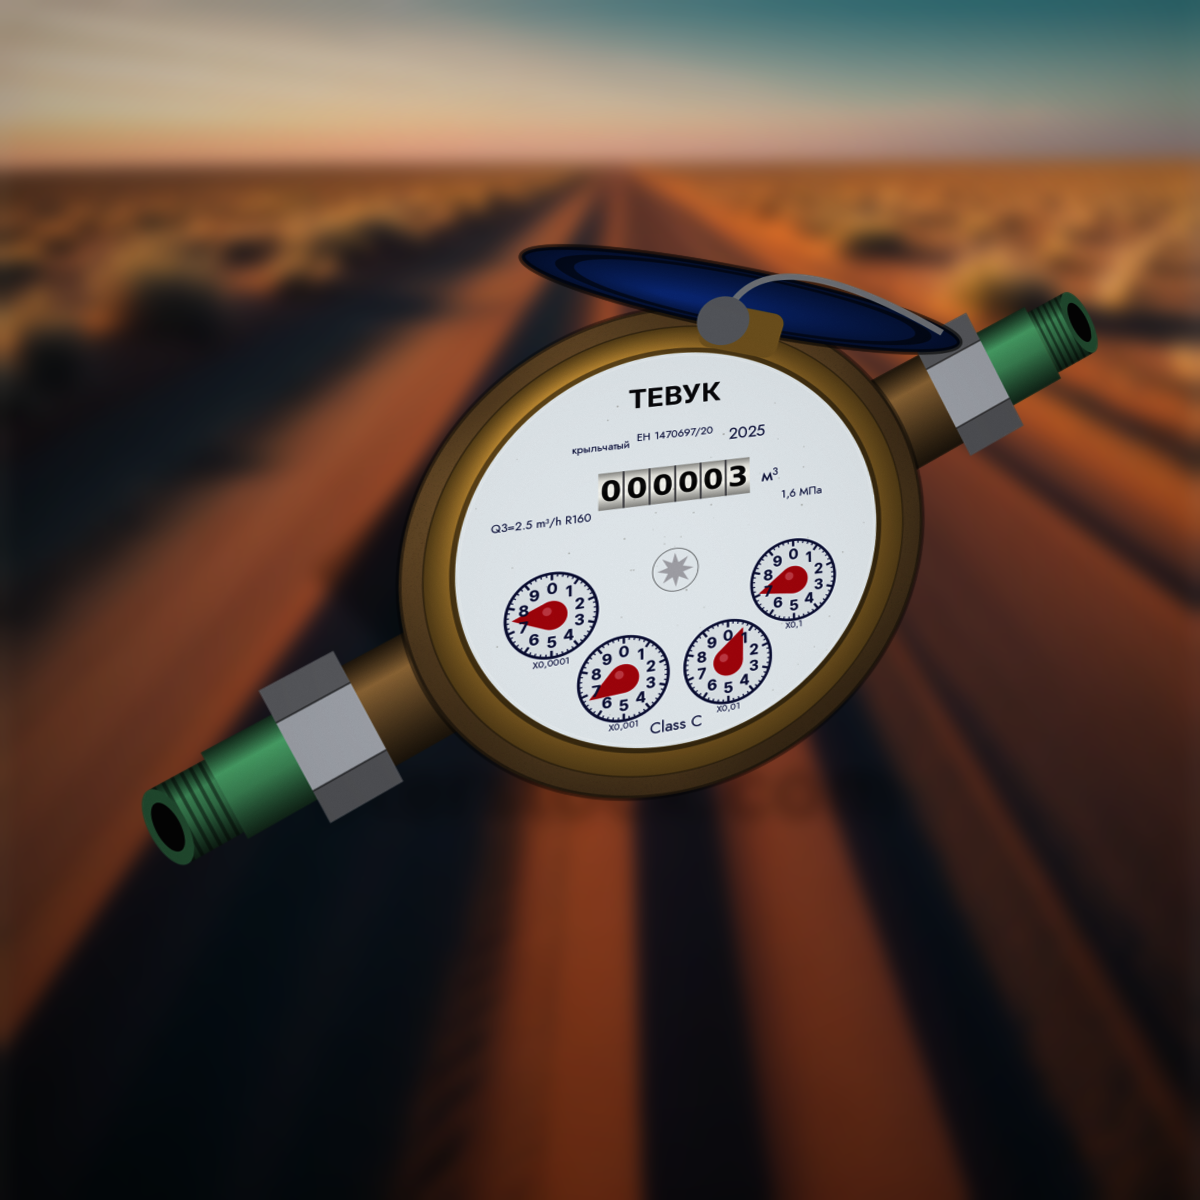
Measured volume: 3.7067 m³
